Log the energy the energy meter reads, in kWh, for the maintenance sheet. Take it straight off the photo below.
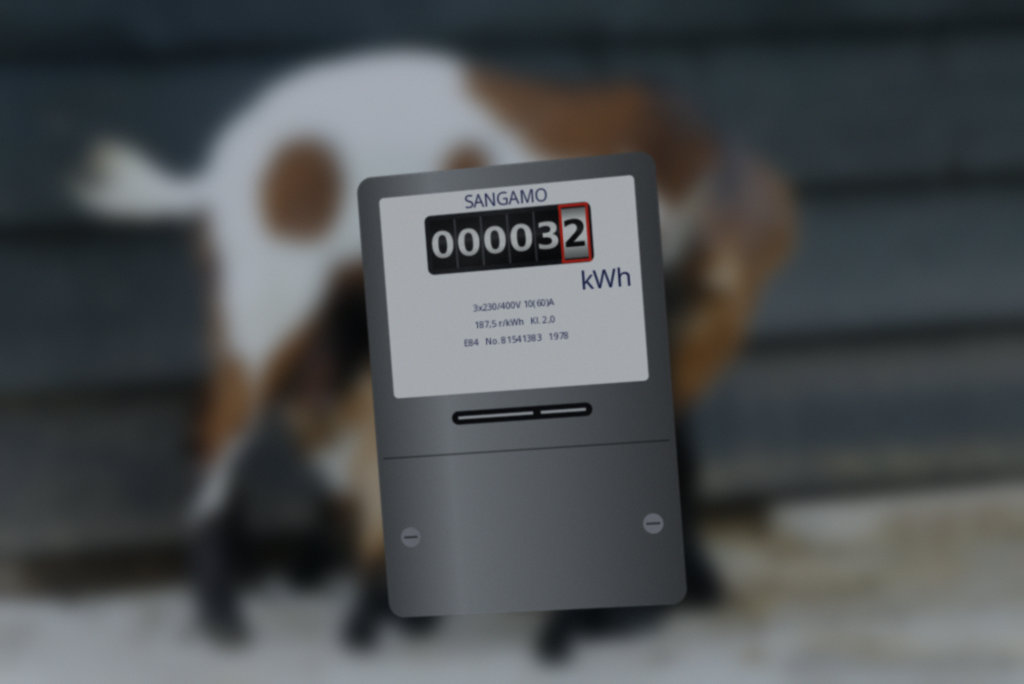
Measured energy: 3.2 kWh
